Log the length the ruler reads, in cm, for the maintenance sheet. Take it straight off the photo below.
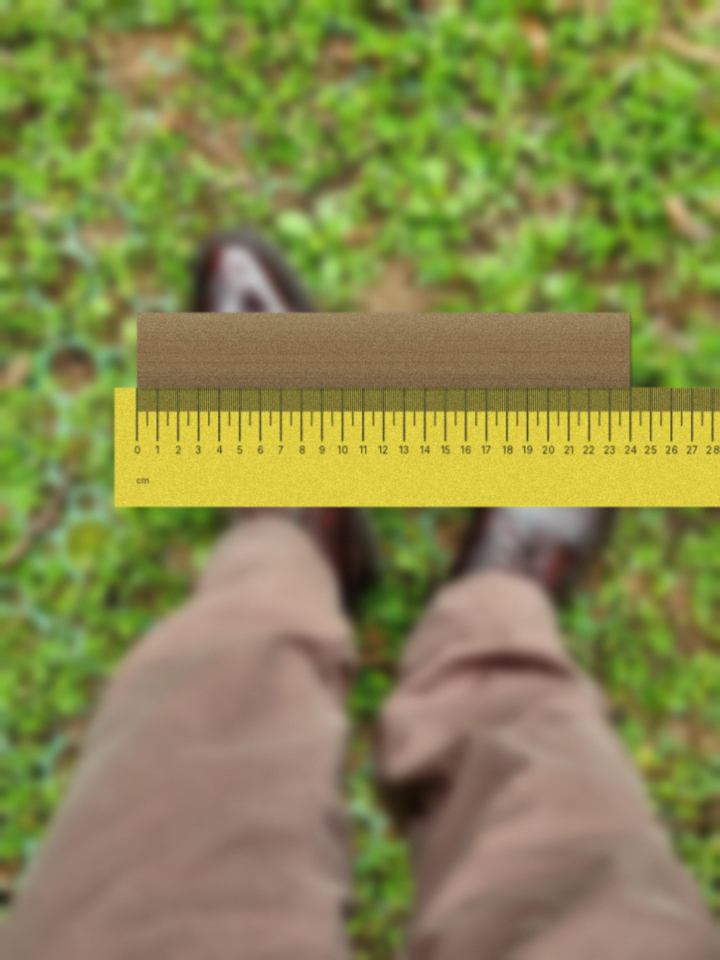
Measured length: 24 cm
